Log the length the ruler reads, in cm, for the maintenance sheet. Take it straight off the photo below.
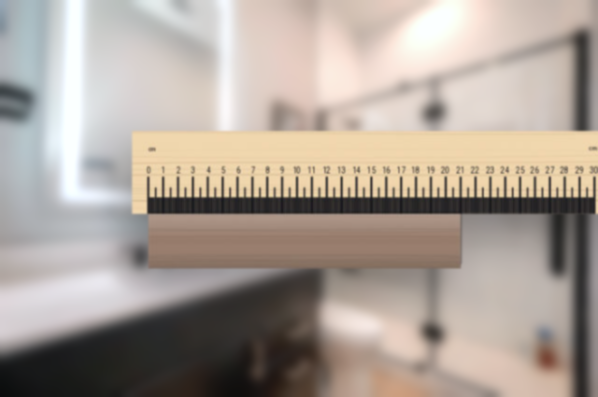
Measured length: 21 cm
